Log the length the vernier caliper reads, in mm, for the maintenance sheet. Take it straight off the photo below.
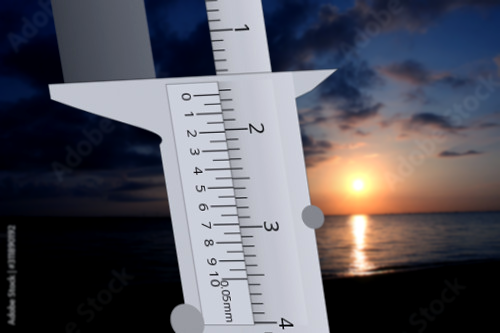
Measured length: 16.4 mm
